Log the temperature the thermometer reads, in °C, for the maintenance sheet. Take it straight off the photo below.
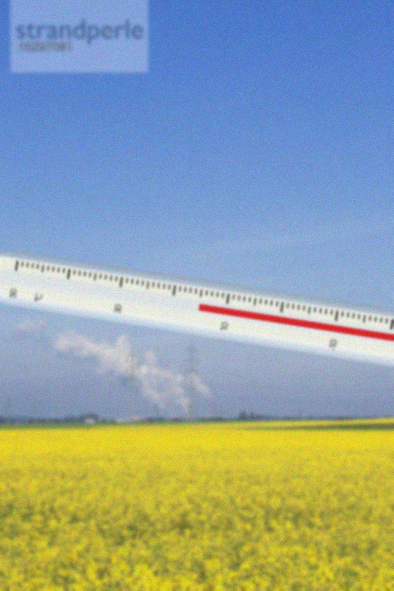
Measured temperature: 15 °C
